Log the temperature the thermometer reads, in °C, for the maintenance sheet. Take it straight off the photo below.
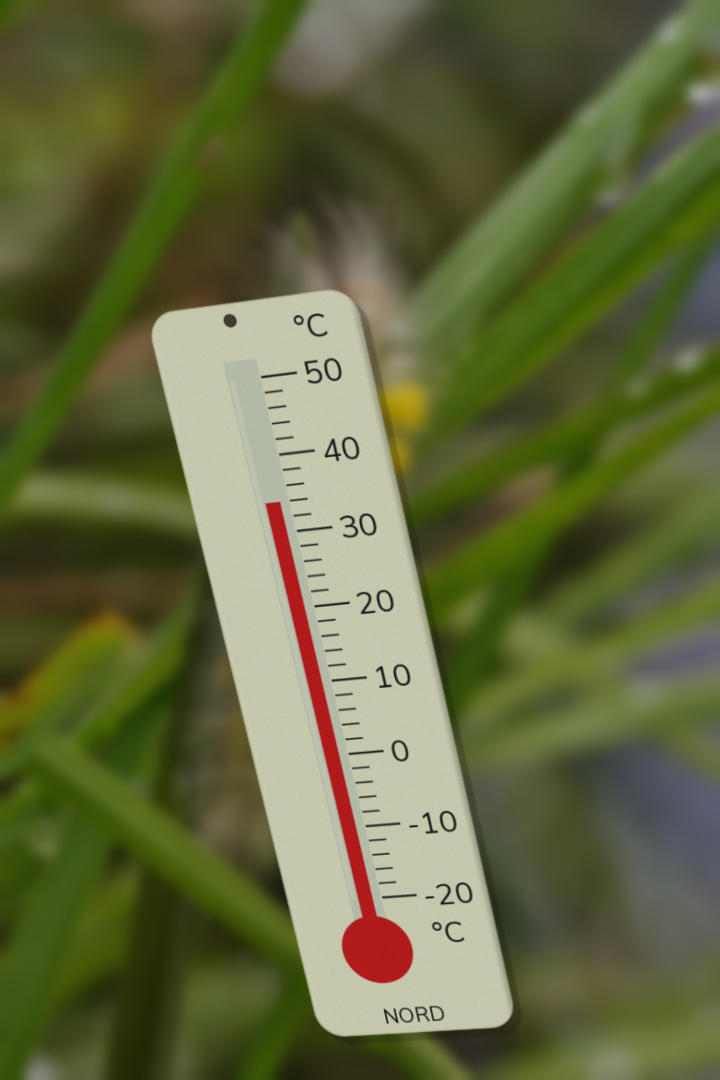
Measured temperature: 34 °C
